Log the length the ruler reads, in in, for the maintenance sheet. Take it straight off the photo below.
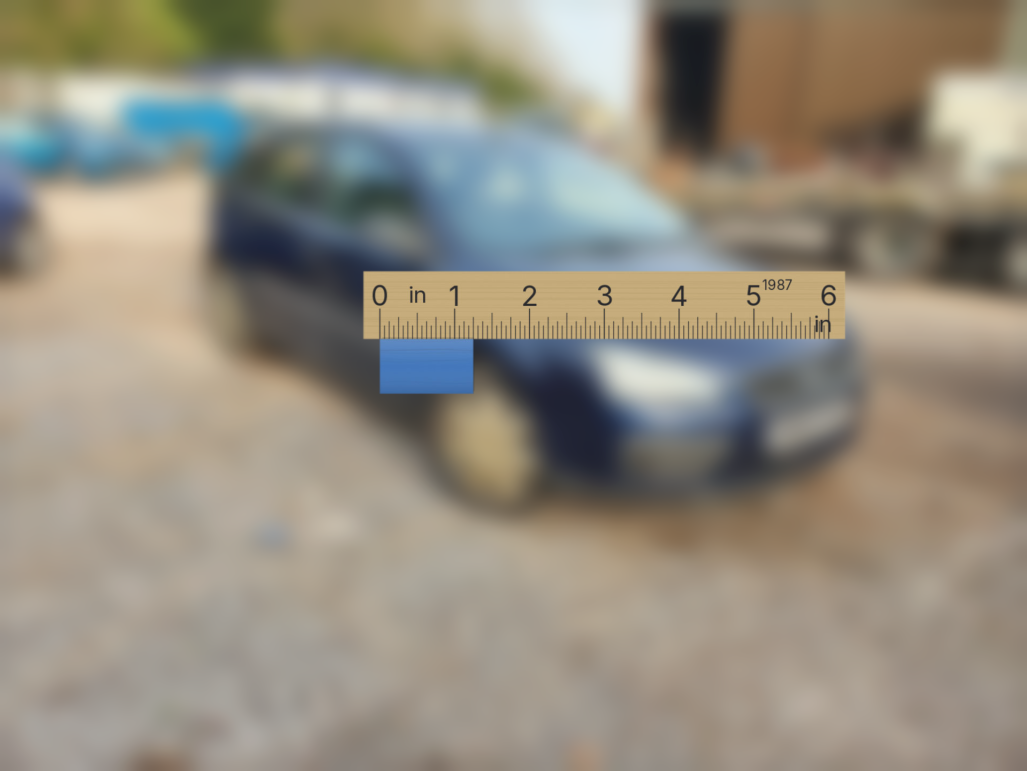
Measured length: 1.25 in
